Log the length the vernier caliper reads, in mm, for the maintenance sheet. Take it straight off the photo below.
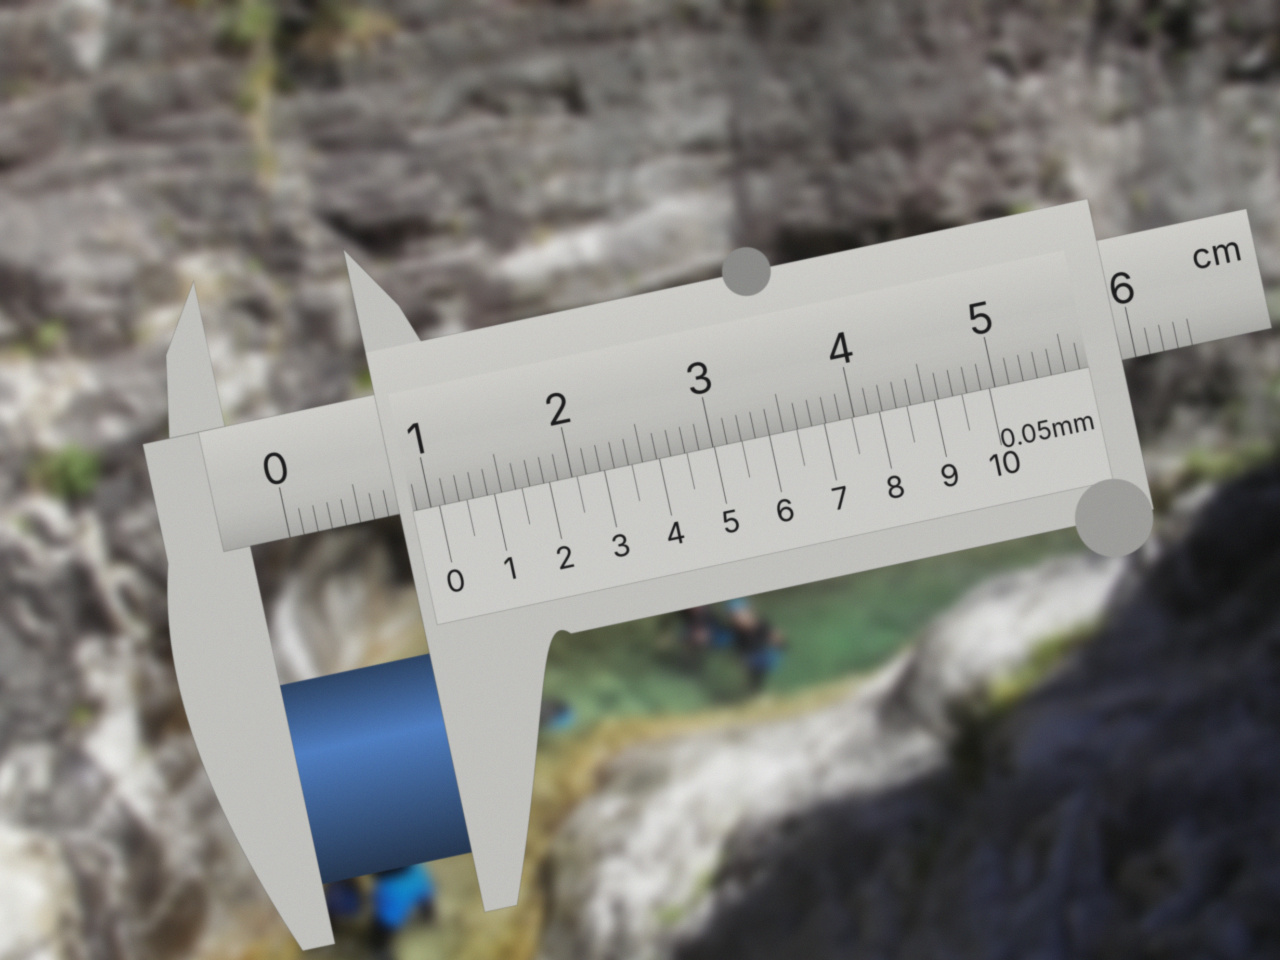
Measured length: 10.6 mm
